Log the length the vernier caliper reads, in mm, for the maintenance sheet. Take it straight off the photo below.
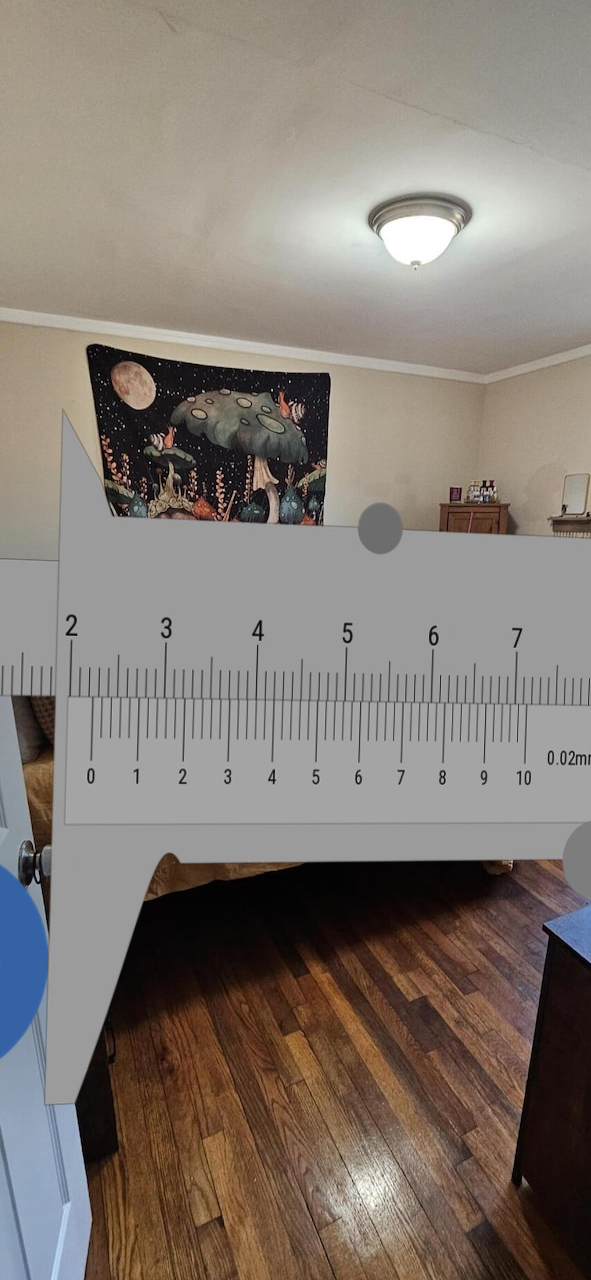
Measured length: 22.4 mm
